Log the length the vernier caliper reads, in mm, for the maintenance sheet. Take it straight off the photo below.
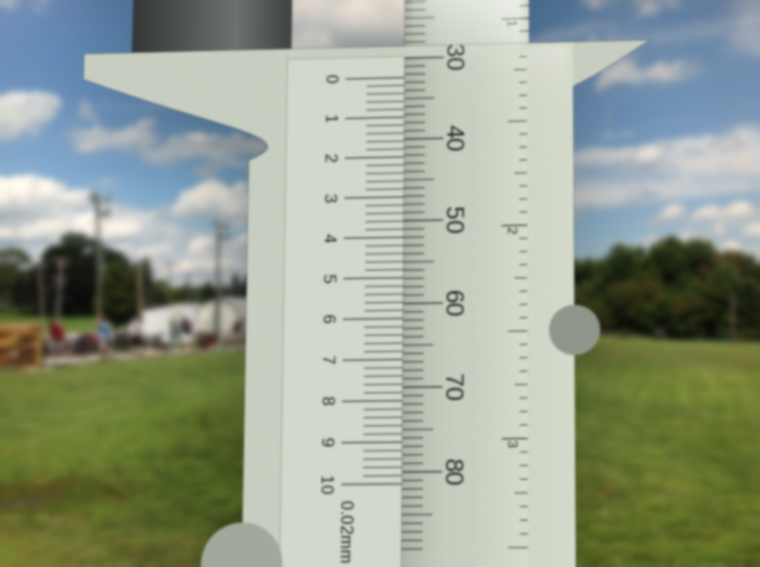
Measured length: 32.4 mm
